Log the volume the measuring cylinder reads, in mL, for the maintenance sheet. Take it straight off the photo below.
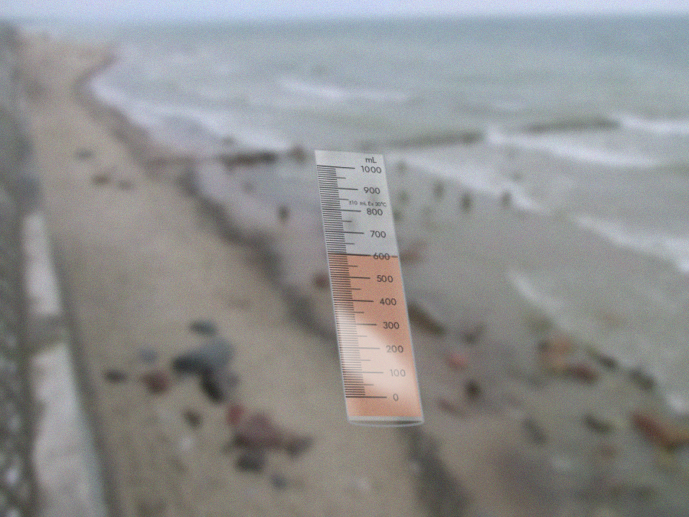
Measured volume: 600 mL
